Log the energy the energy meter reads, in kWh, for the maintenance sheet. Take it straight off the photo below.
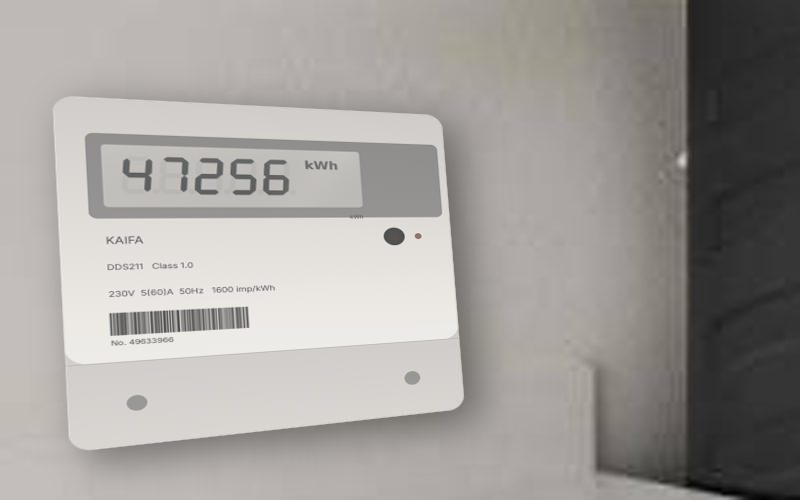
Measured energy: 47256 kWh
